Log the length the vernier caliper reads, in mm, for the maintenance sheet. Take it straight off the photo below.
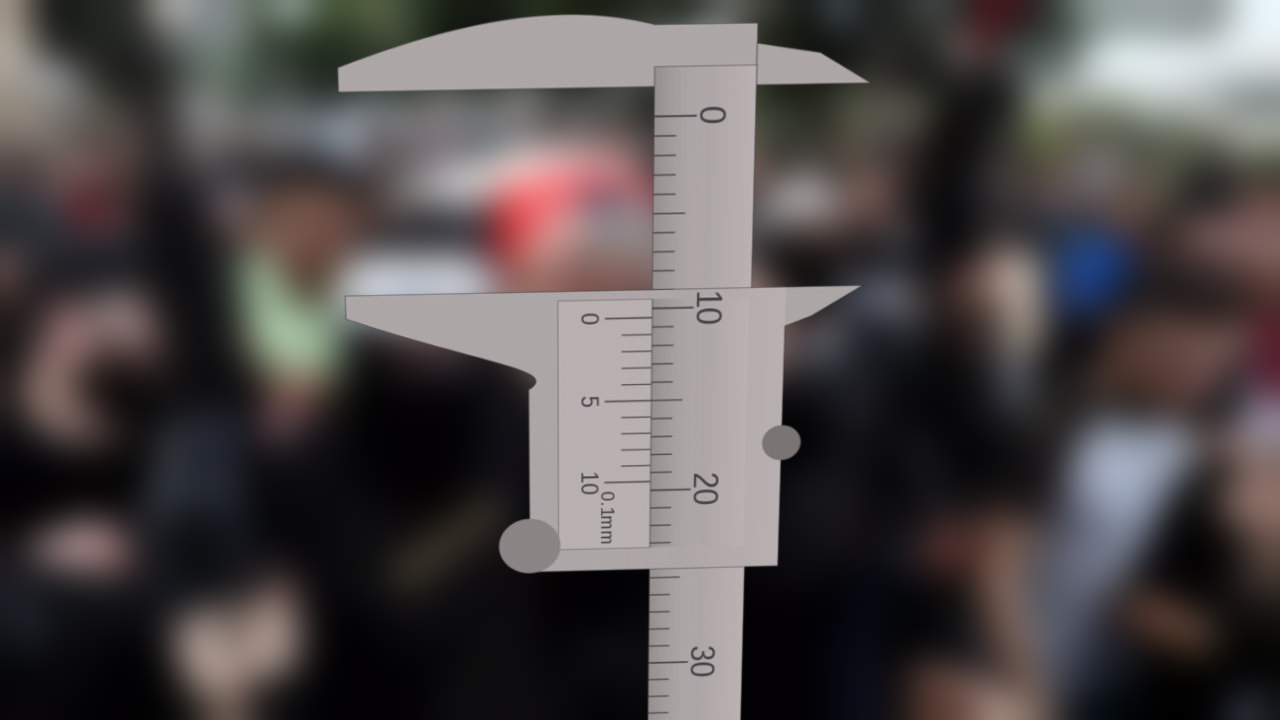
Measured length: 10.5 mm
